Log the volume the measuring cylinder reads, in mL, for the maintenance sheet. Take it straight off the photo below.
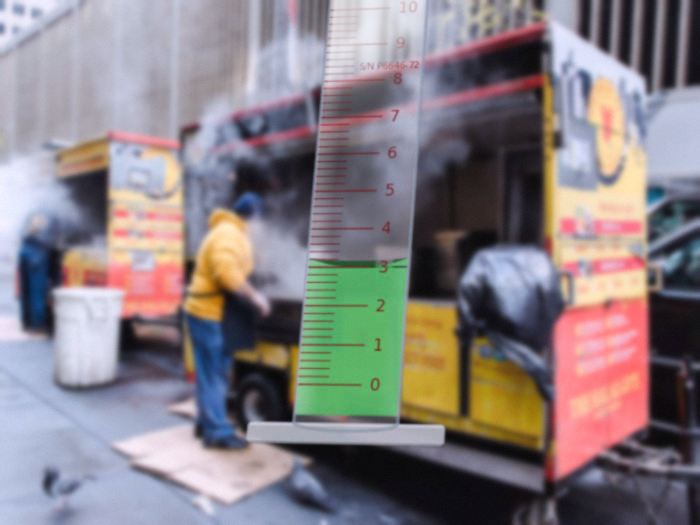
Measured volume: 3 mL
